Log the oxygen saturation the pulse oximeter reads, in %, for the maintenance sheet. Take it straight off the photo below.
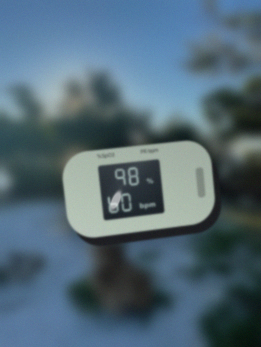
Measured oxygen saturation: 98 %
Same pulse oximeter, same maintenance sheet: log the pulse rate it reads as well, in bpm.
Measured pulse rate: 60 bpm
